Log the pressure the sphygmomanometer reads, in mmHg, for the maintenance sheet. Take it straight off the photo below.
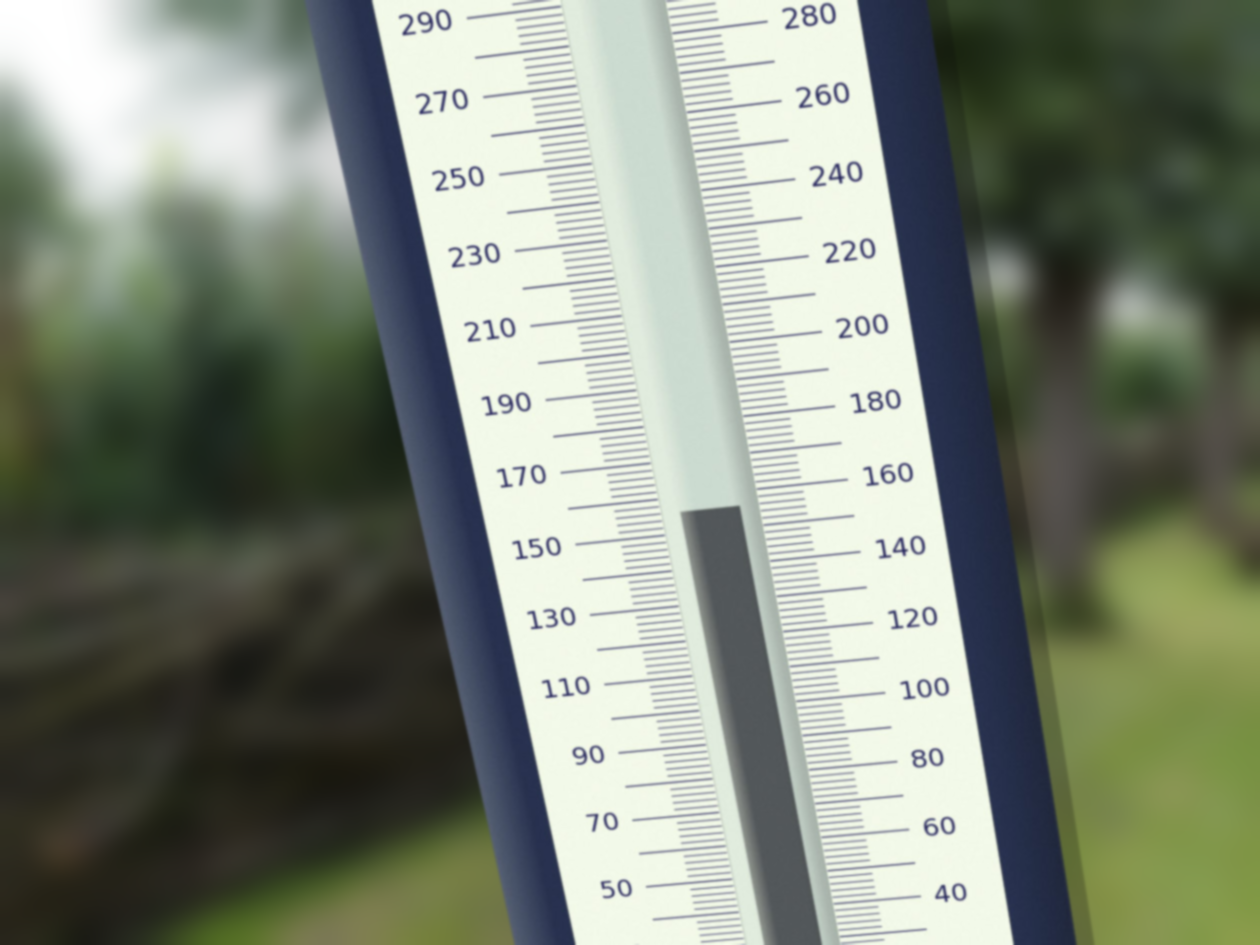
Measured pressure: 156 mmHg
